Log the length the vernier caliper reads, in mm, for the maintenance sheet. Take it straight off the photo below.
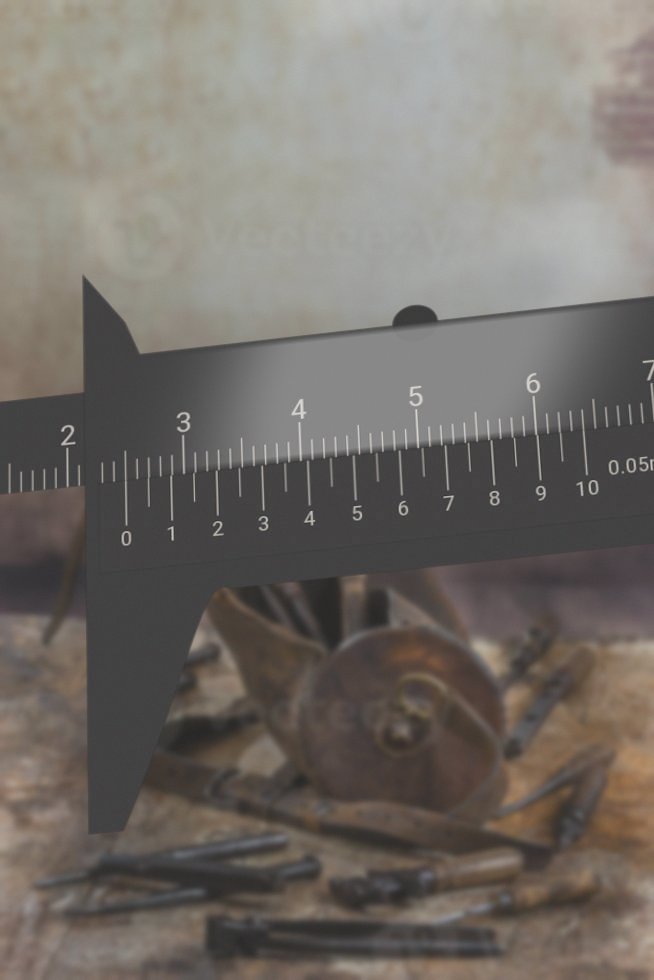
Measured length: 25.0 mm
